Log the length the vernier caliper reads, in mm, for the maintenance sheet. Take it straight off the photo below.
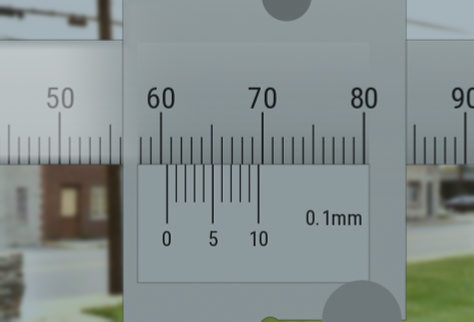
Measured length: 60.6 mm
